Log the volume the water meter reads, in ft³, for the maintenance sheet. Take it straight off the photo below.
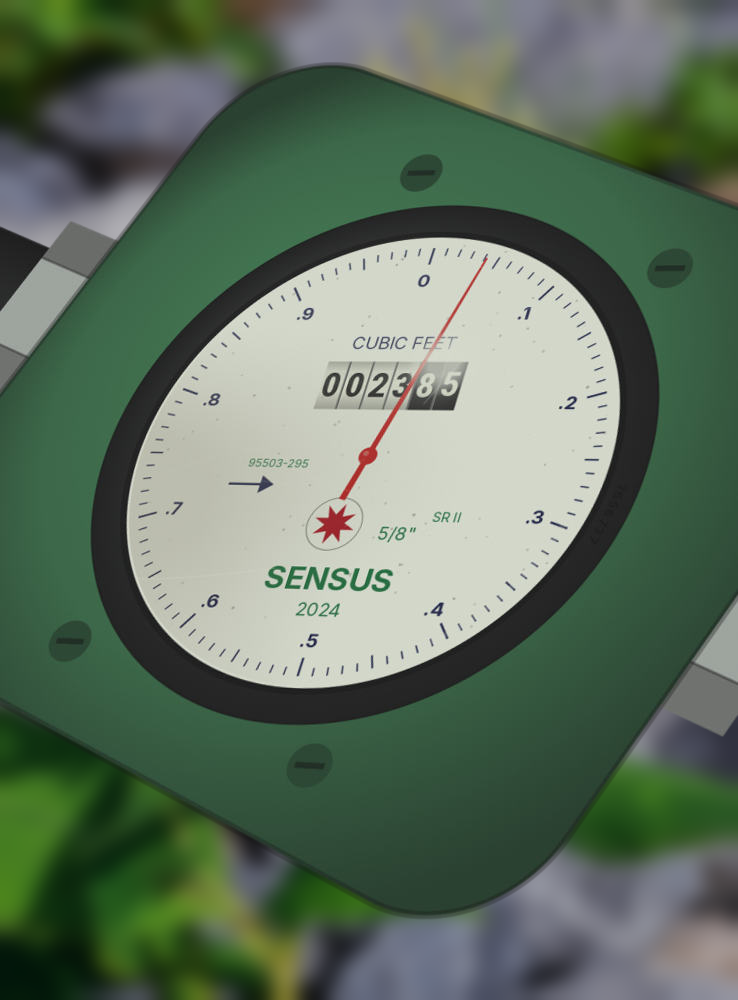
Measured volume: 2385.04 ft³
